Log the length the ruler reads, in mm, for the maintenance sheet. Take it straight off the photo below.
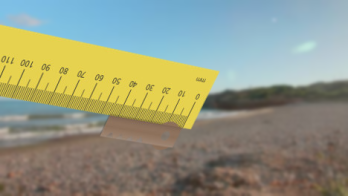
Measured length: 45 mm
